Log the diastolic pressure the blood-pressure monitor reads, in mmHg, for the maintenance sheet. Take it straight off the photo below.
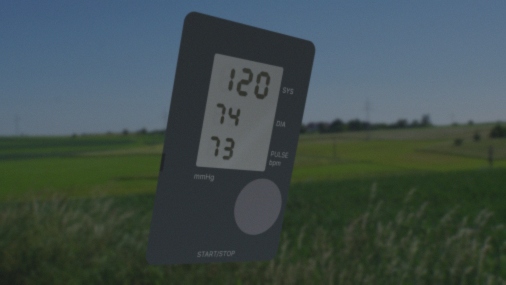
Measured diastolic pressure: 74 mmHg
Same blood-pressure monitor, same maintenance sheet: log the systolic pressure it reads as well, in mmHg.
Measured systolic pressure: 120 mmHg
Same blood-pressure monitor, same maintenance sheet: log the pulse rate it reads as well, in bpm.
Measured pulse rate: 73 bpm
